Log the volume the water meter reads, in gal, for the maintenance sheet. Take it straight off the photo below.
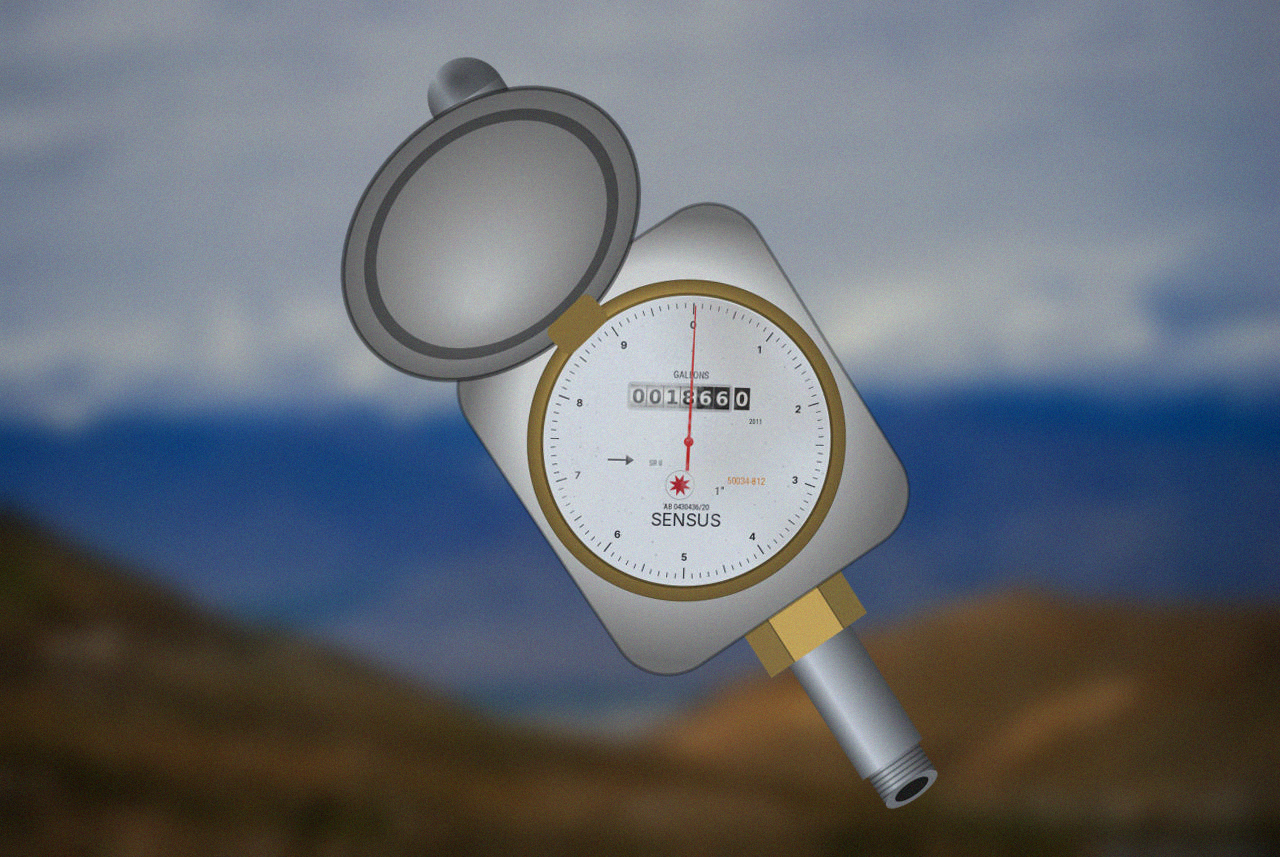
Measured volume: 18660.0 gal
